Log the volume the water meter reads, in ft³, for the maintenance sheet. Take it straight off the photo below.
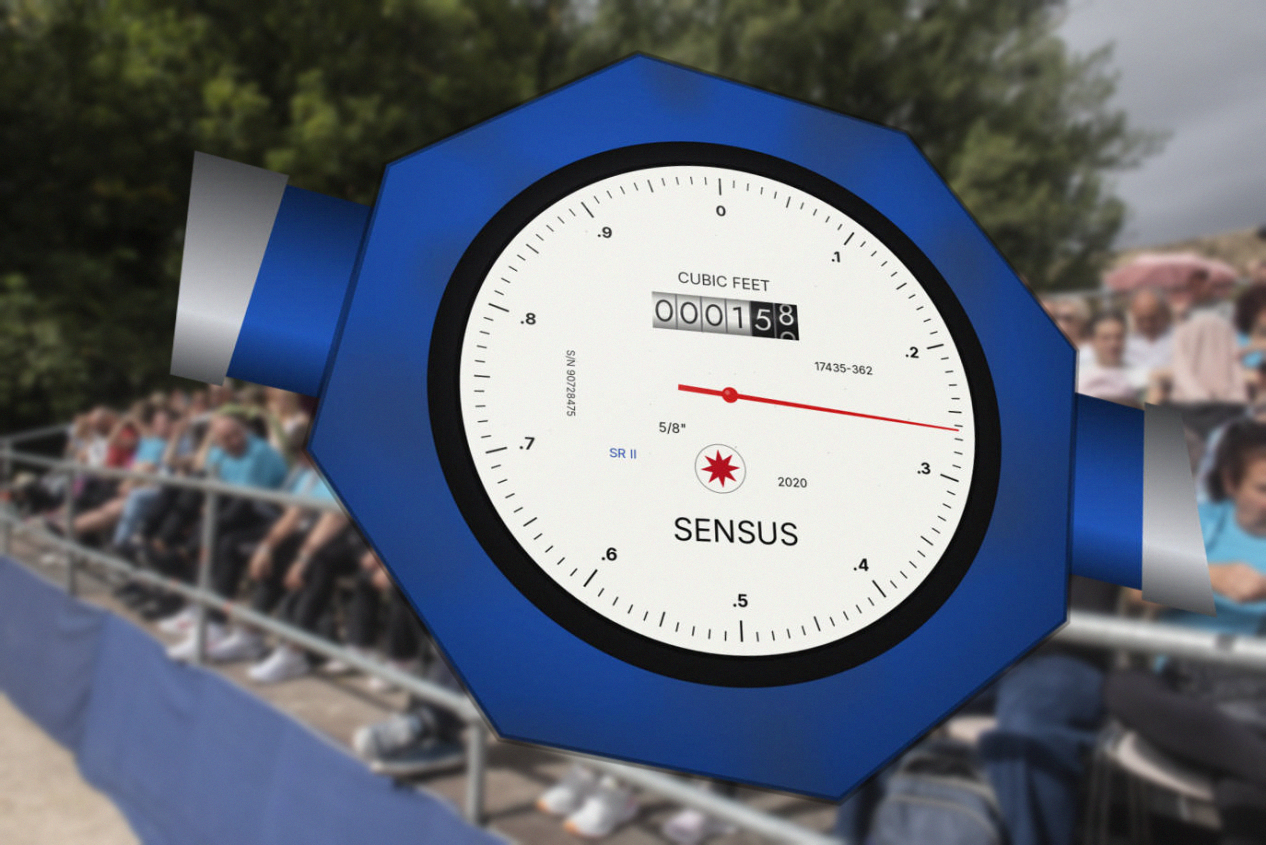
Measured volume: 158.26 ft³
